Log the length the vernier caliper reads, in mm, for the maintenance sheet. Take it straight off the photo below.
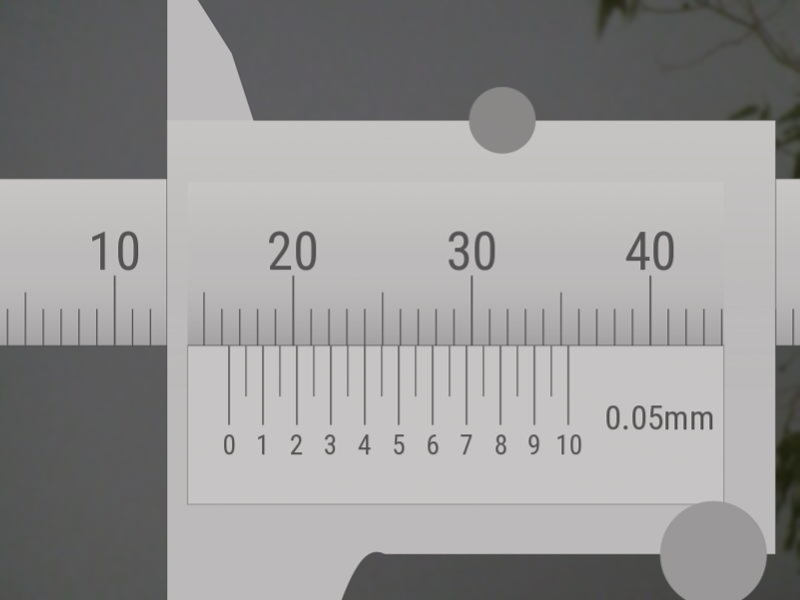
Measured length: 16.4 mm
